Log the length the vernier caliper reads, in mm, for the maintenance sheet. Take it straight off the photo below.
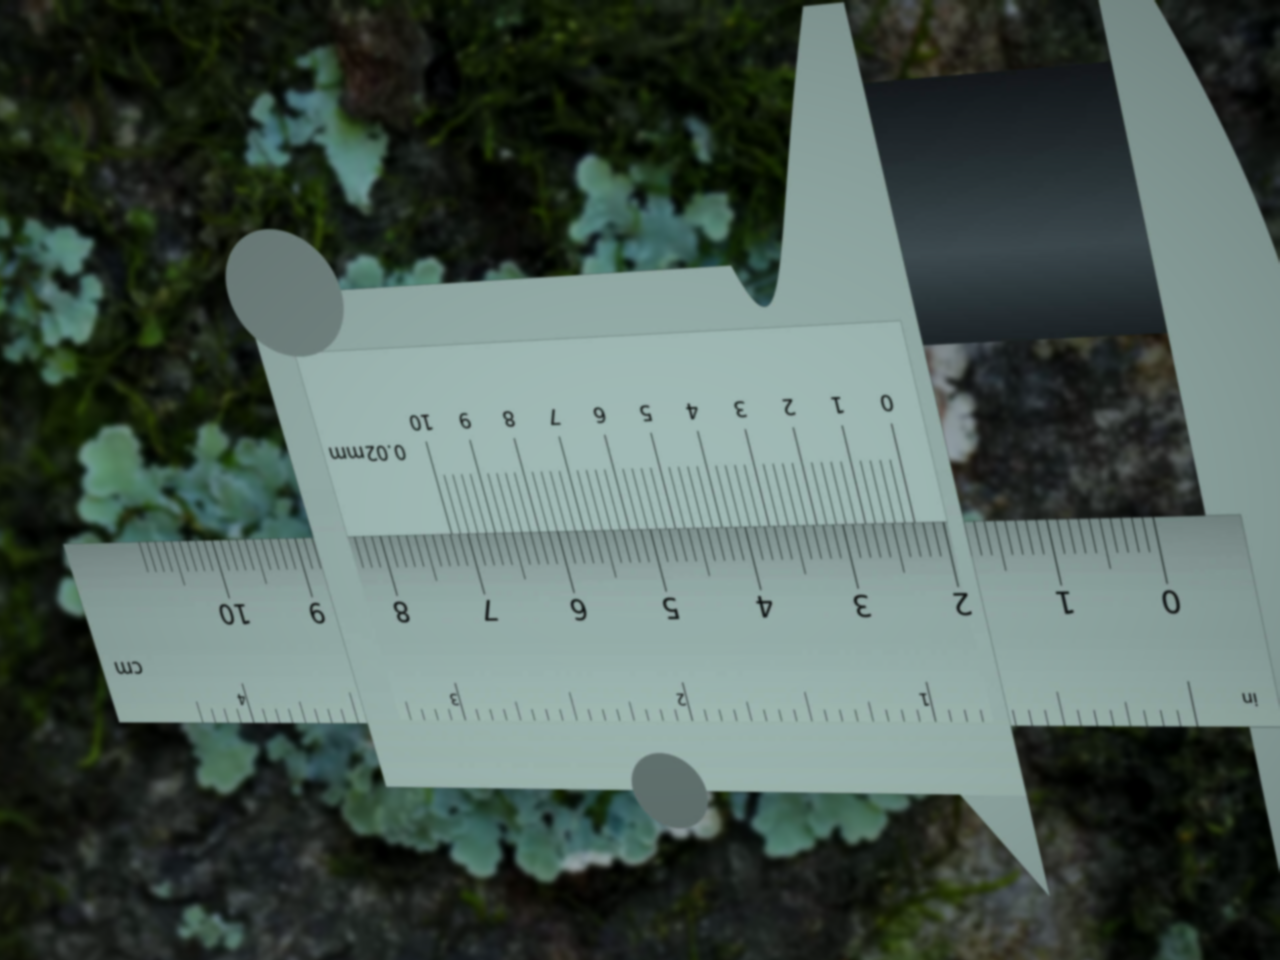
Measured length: 22.8 mm
